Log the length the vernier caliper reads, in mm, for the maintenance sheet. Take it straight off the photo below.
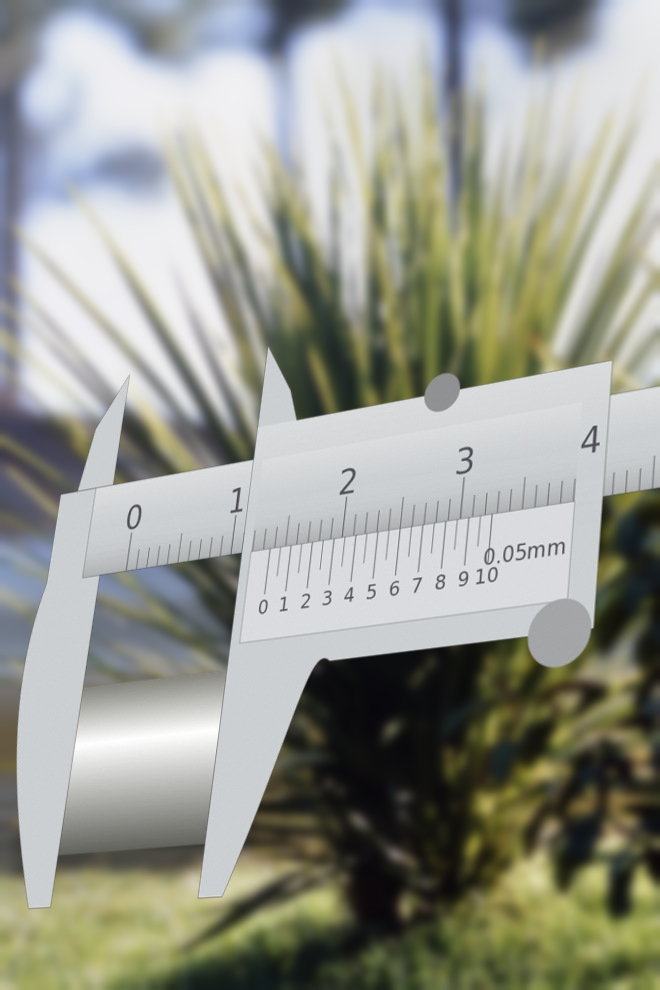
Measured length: 13.6 mm
